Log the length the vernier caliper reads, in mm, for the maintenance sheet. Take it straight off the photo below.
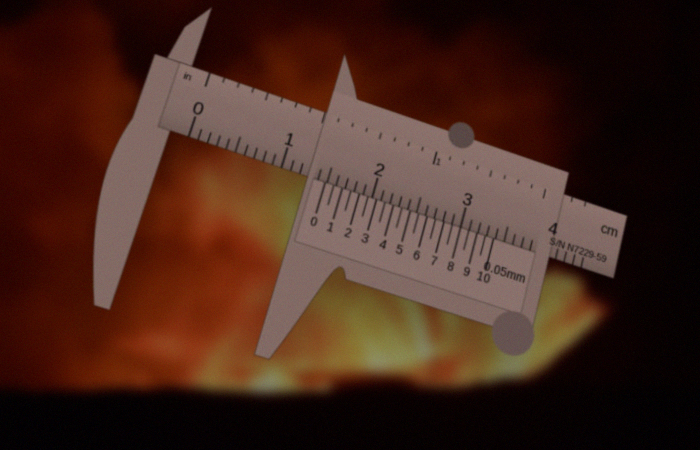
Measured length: 14.8 mm
